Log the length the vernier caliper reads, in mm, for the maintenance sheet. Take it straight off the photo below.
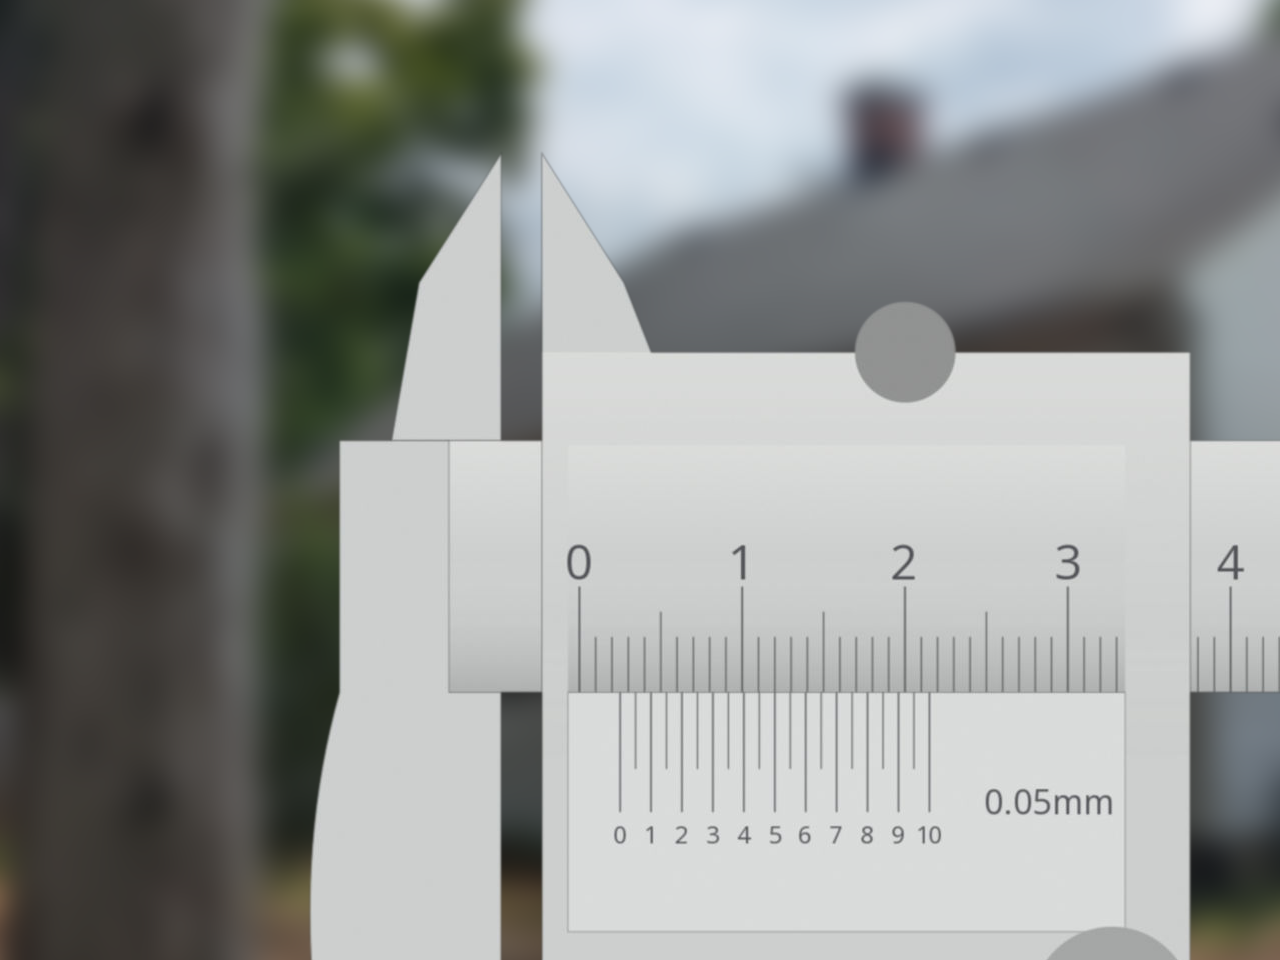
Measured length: 2.5 mm
